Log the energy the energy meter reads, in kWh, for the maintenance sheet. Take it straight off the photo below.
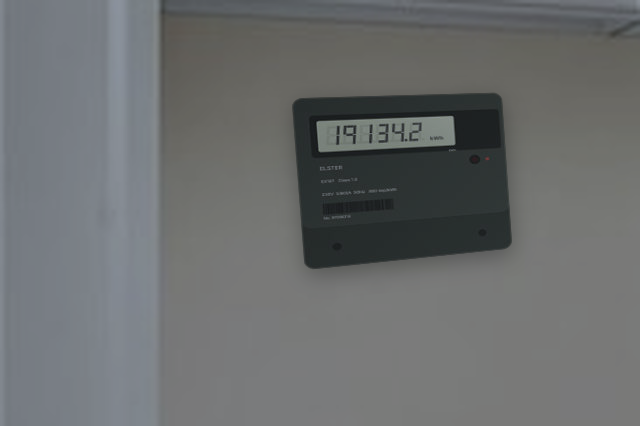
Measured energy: 19134.2 kWh
